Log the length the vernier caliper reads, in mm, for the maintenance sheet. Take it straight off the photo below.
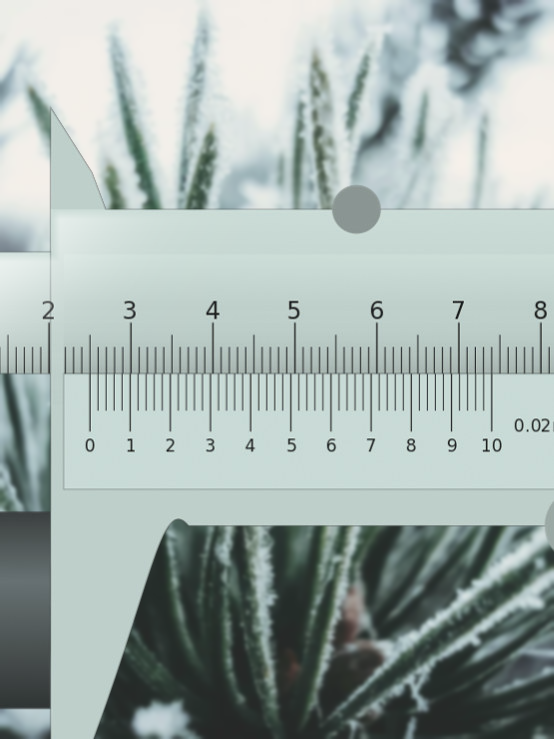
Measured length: 25.0 mm
